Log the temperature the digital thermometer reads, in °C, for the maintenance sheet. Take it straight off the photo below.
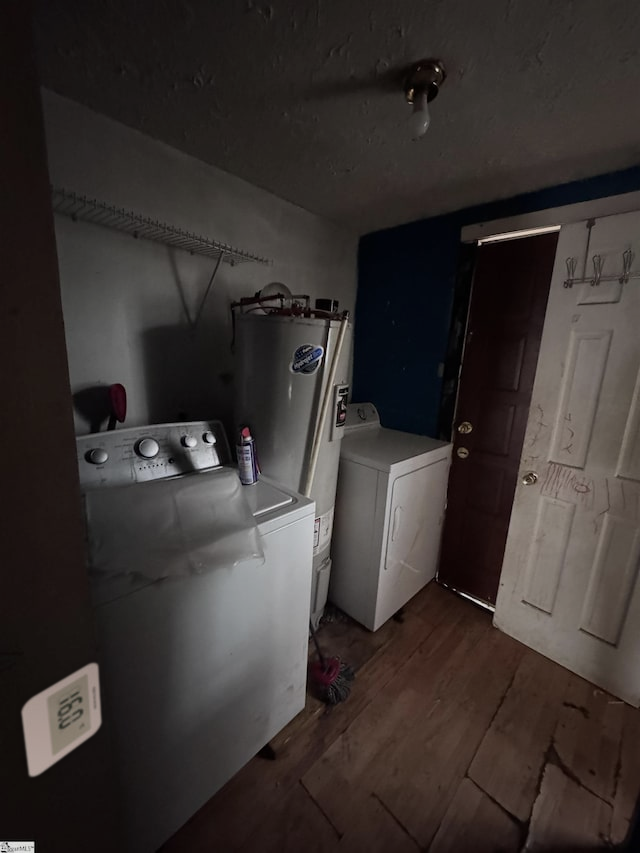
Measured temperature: 16.0 °C
